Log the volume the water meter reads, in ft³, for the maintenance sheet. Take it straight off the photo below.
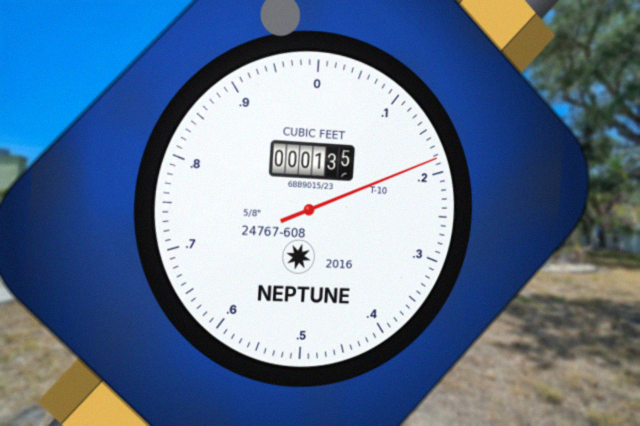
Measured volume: 135.18 ft³
